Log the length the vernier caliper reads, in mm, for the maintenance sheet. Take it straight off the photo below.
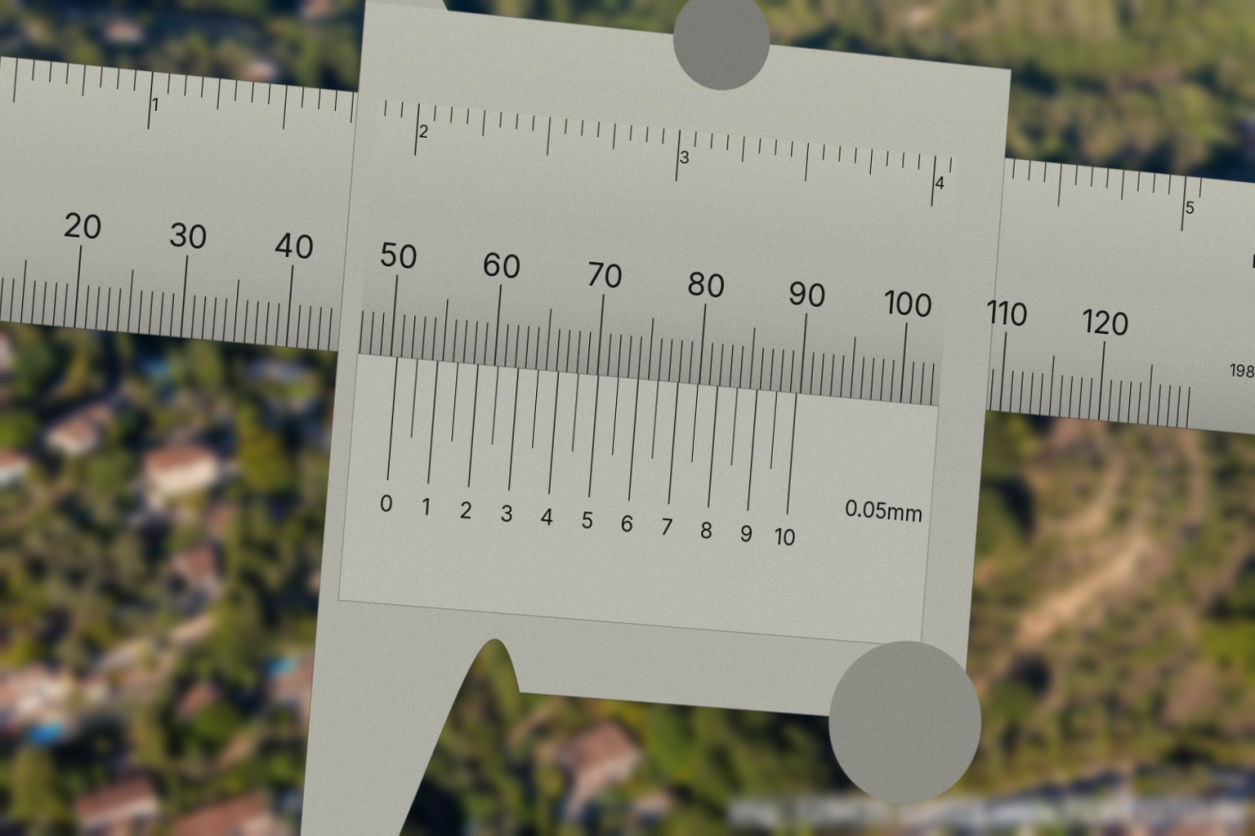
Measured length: 50.6 mm
